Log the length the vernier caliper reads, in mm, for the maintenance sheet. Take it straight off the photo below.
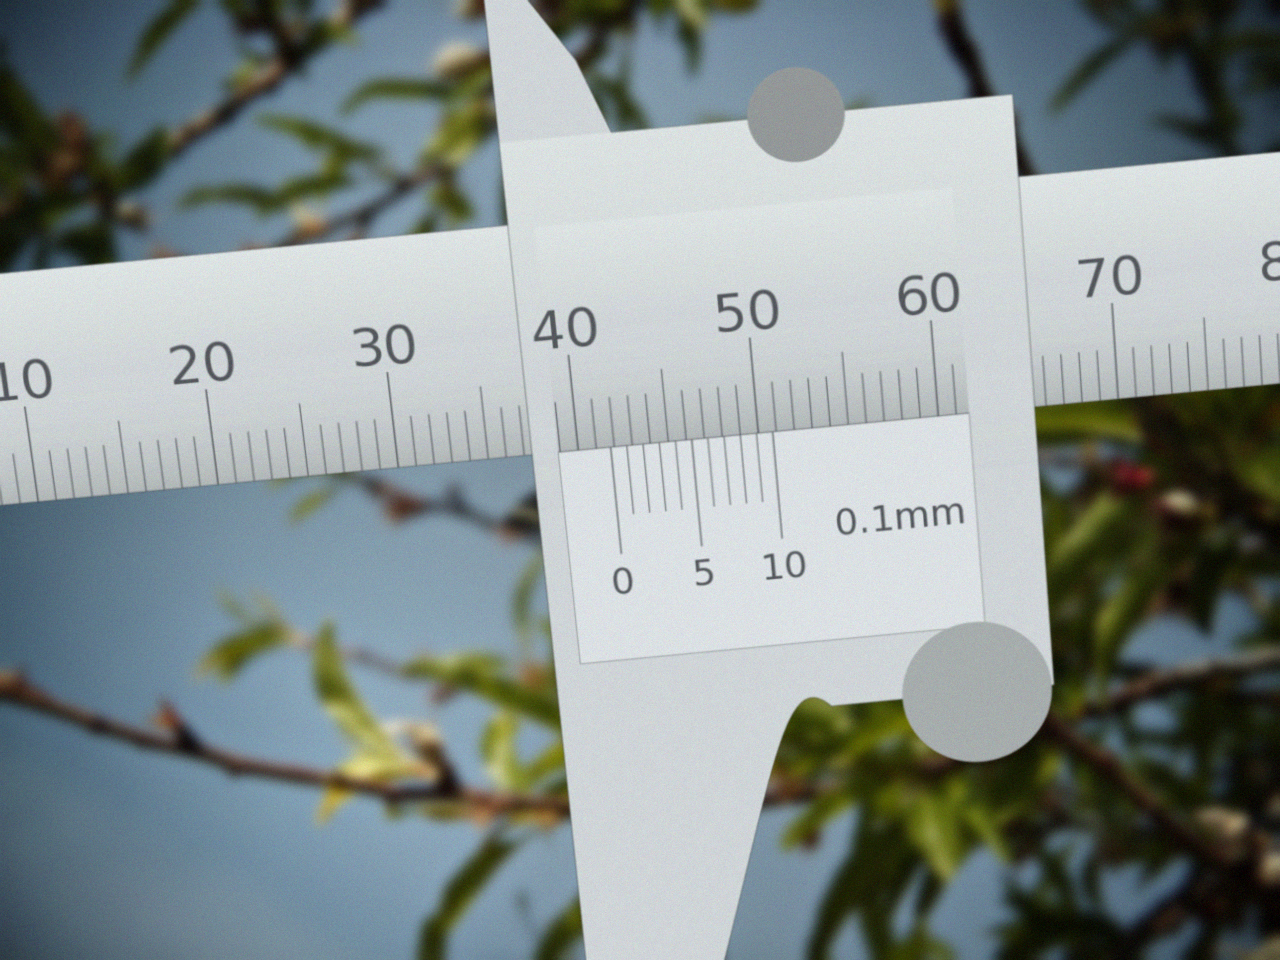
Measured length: 41.8 mm
